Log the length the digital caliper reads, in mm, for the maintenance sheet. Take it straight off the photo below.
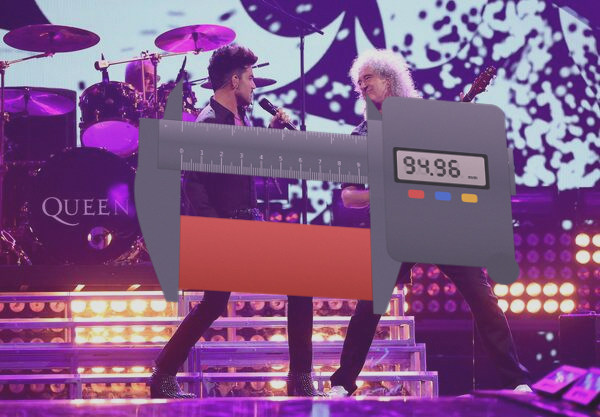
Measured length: 94.96 mm
